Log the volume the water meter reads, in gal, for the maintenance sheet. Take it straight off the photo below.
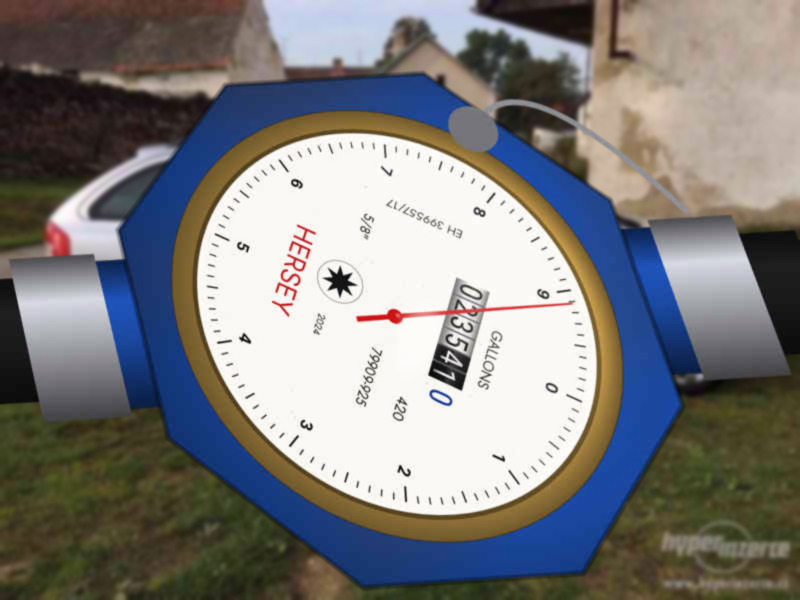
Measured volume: 235409.1 gal
